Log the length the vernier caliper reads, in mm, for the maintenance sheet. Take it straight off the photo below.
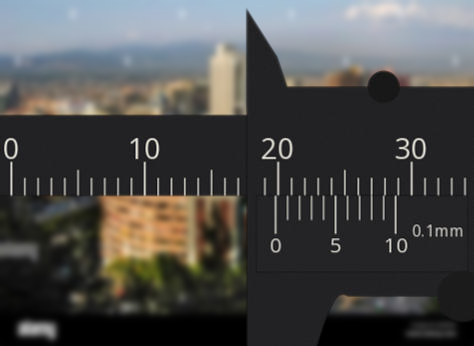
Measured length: 19.8 mm
